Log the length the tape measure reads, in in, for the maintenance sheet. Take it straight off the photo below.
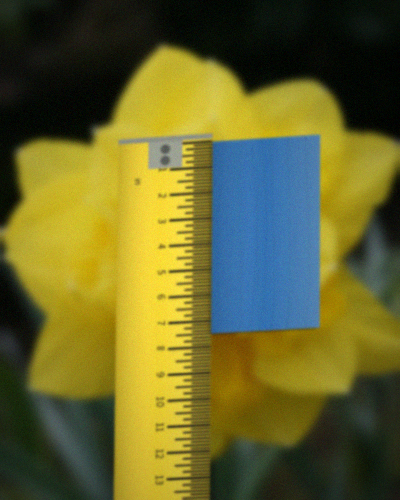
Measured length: 7.5 in
